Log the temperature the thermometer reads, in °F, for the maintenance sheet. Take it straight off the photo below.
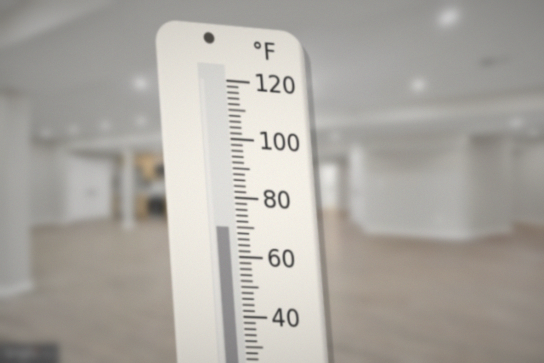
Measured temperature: 70 °F
